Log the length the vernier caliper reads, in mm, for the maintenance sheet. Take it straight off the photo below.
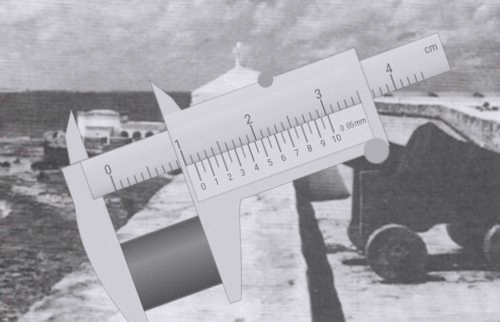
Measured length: 11.2 mm
